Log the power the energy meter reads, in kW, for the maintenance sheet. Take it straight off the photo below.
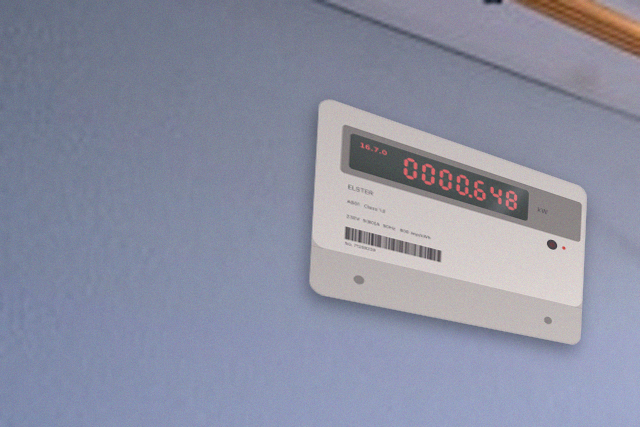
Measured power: 0.648 kW
